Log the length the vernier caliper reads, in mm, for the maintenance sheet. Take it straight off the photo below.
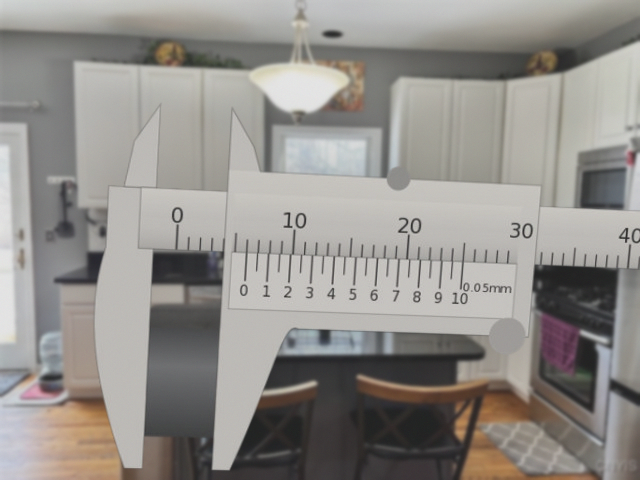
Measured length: 6.0 mm
